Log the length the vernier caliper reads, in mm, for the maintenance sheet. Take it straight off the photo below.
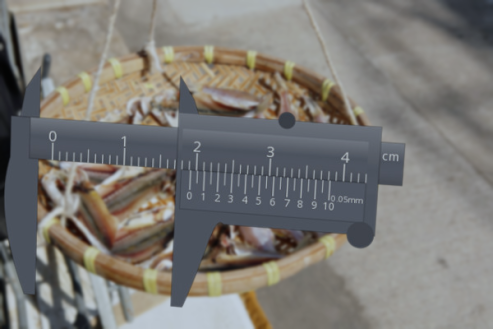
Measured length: 19.2 mm
